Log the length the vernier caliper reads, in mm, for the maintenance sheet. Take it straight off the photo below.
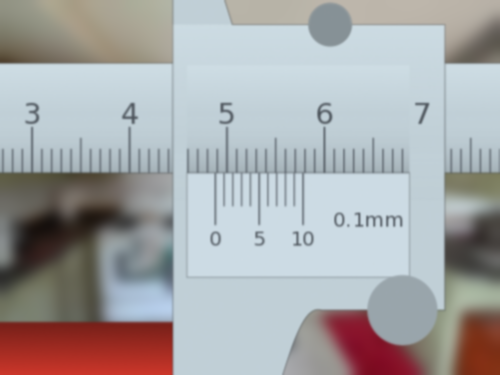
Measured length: 48.8 mm
